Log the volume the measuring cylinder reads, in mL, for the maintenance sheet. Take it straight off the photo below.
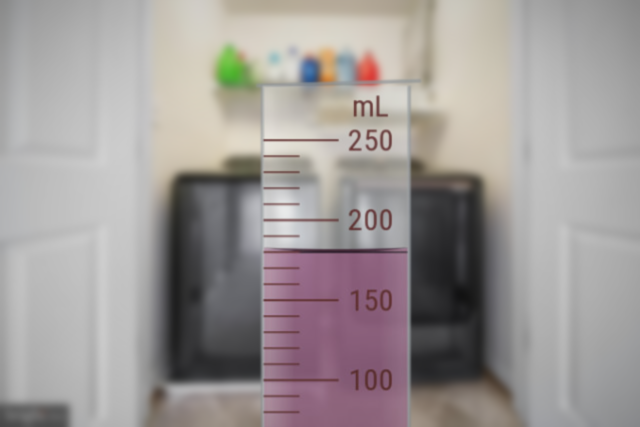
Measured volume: 180 mL
